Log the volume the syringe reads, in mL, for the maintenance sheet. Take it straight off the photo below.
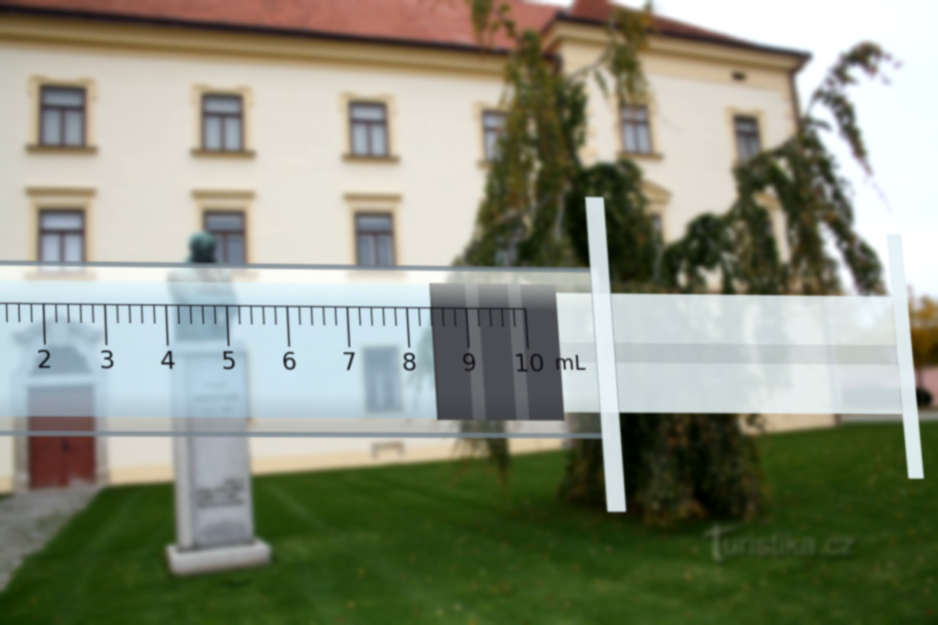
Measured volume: 8.4 mL
